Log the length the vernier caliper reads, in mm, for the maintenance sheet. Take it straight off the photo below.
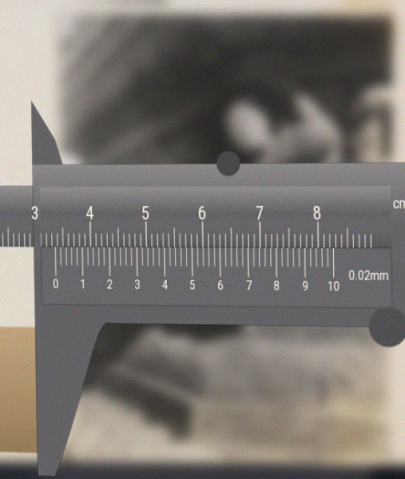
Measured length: 33.6 mm
